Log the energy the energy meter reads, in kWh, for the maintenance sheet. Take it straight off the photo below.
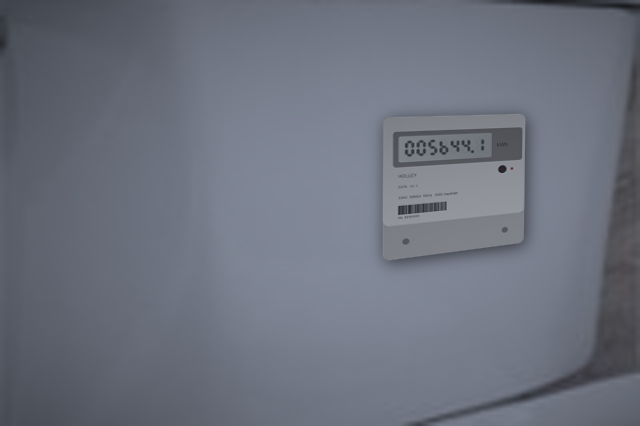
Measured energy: 5644.1 kWh
